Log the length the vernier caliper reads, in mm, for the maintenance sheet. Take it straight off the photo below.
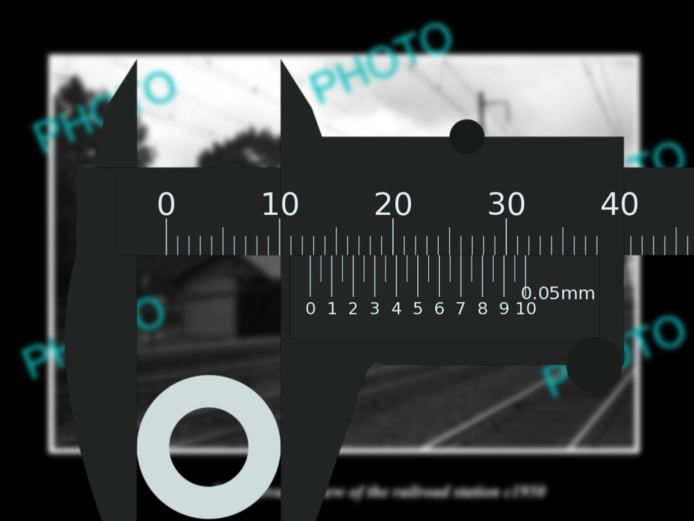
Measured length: 12.7 mm
